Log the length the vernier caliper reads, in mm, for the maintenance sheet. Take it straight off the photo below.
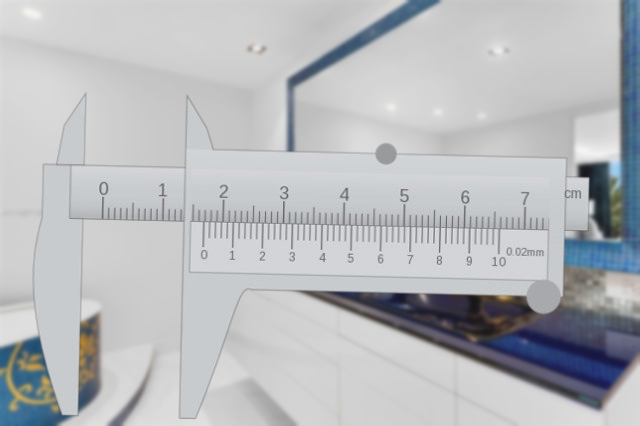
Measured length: 16.8 mm
